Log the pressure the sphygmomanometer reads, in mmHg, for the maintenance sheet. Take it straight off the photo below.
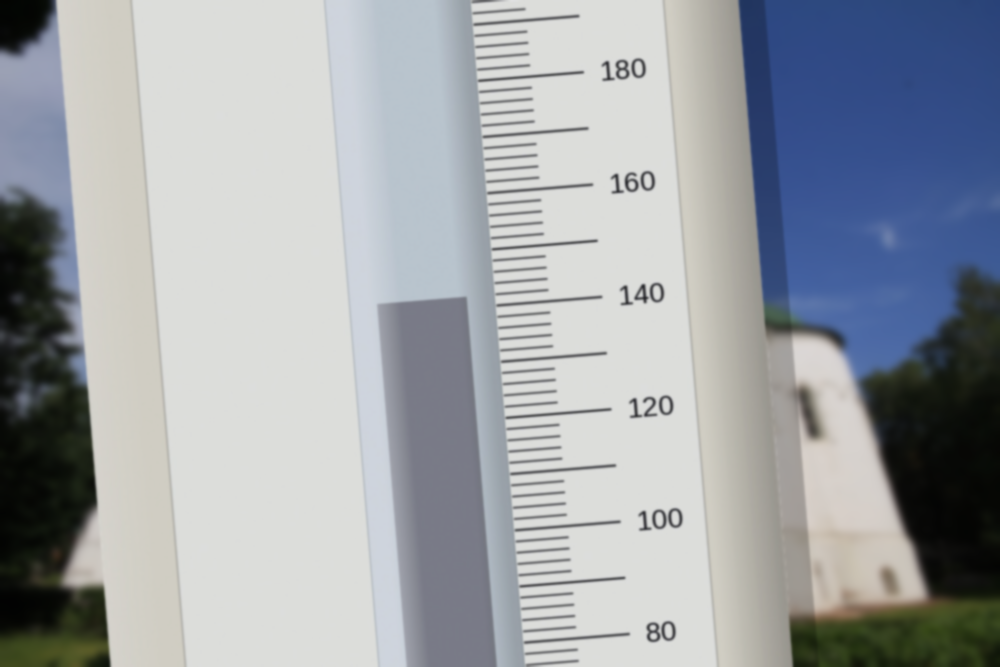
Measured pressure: 142 mmHg
